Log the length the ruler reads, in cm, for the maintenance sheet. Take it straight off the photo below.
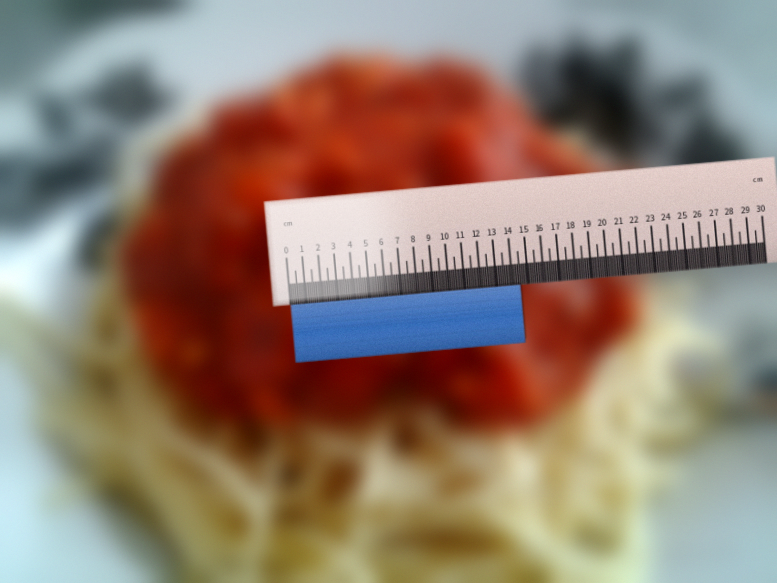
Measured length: 14.5 cm
